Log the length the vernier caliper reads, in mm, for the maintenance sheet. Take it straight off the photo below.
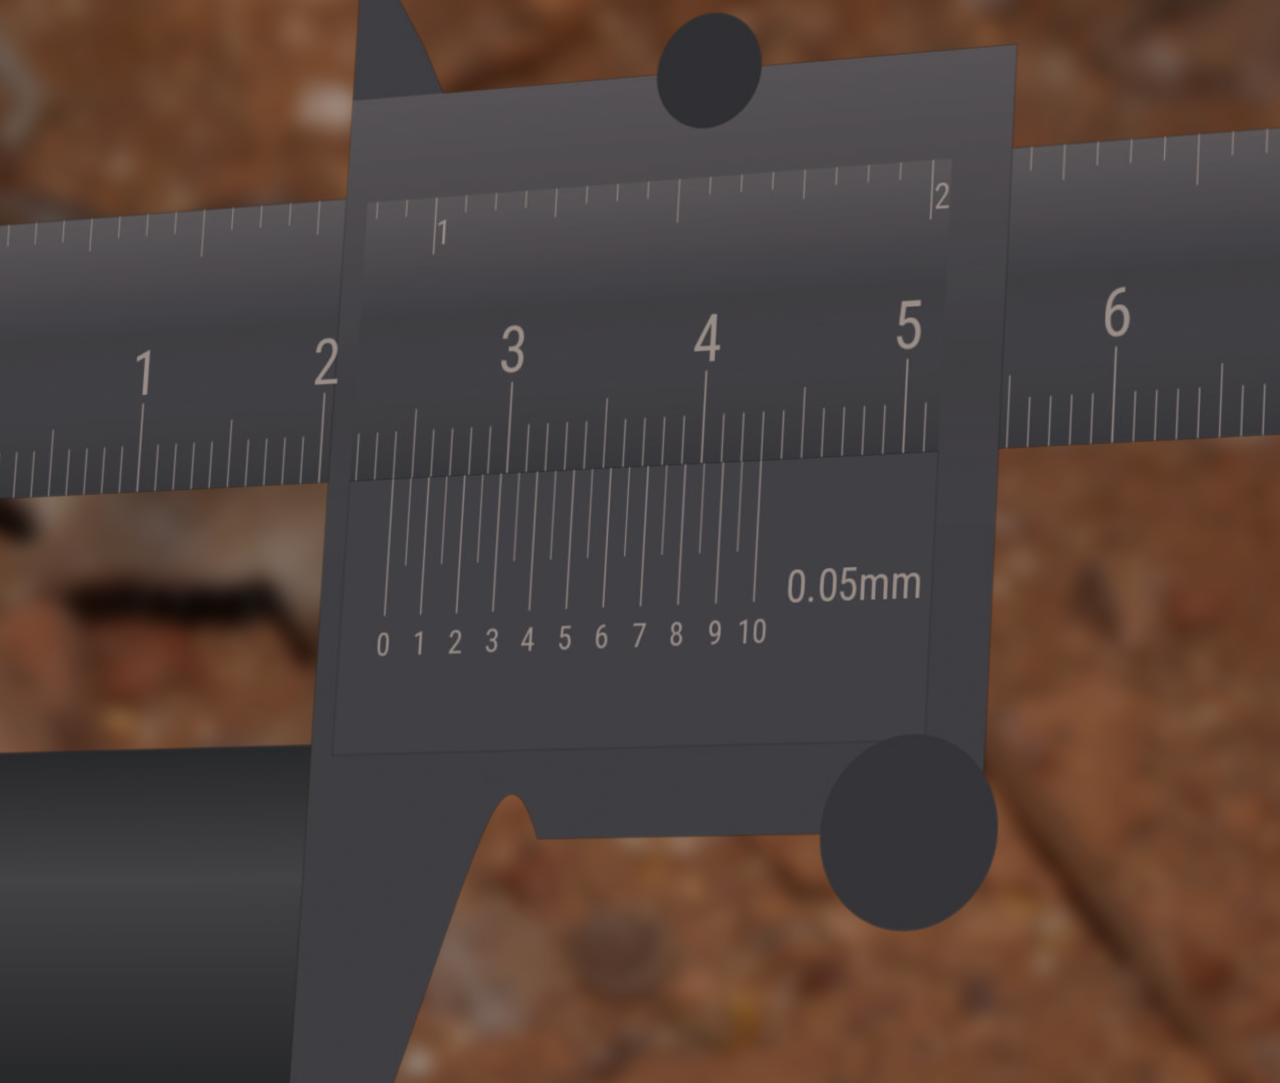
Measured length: 24.0 mm
